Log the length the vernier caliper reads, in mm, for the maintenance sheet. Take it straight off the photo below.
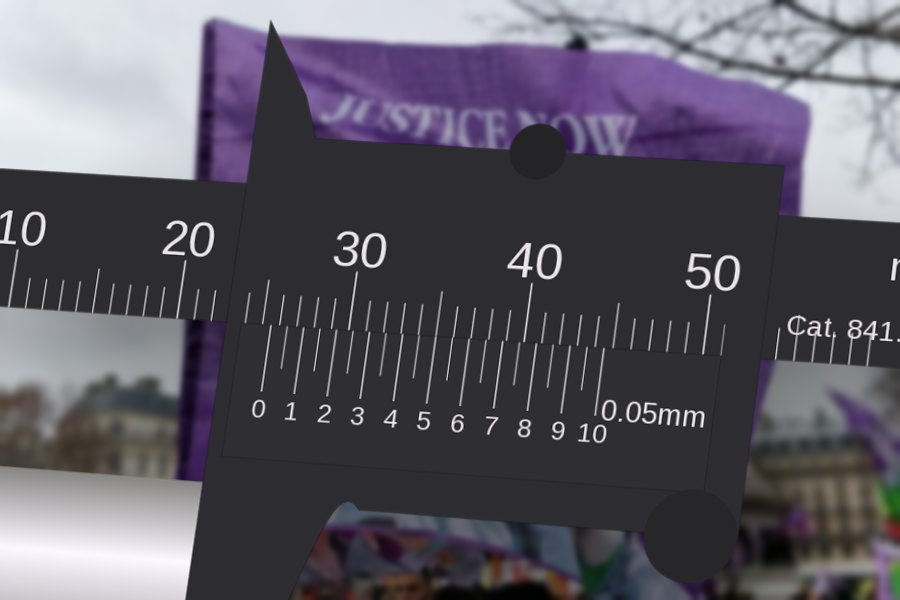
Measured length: 25.5 mm
